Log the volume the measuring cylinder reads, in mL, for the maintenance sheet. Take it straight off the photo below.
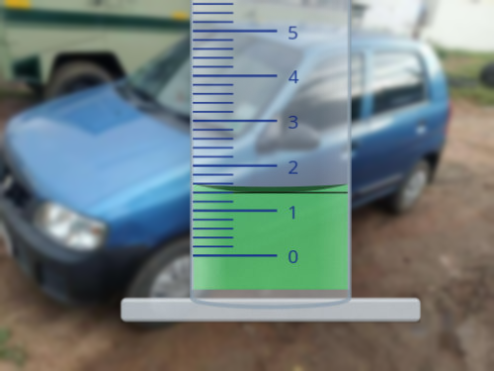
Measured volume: 1.4 mL
